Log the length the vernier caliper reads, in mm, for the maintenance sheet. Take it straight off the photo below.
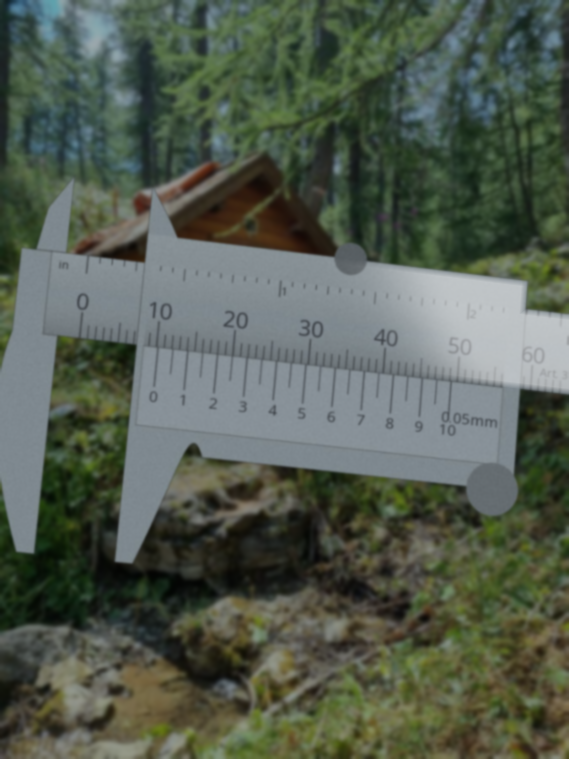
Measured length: 10.2 mm
